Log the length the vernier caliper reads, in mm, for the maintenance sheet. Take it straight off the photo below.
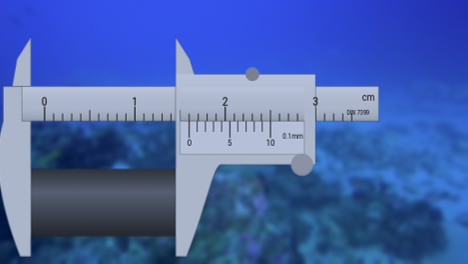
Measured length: 16.0 mm
